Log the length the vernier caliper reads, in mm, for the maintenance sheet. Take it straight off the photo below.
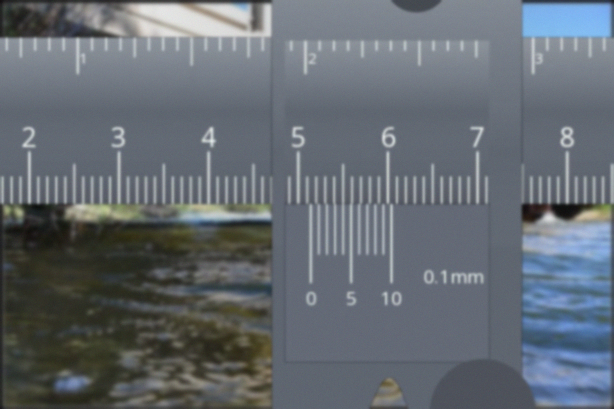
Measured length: 51.4 mm
